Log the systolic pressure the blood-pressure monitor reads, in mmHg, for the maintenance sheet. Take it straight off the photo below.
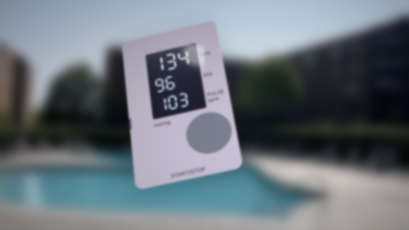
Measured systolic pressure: 134 mmHg
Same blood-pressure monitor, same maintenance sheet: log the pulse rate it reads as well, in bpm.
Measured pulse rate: 103 bpm
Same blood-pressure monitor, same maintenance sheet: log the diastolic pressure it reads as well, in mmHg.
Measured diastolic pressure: 96 mmHg
